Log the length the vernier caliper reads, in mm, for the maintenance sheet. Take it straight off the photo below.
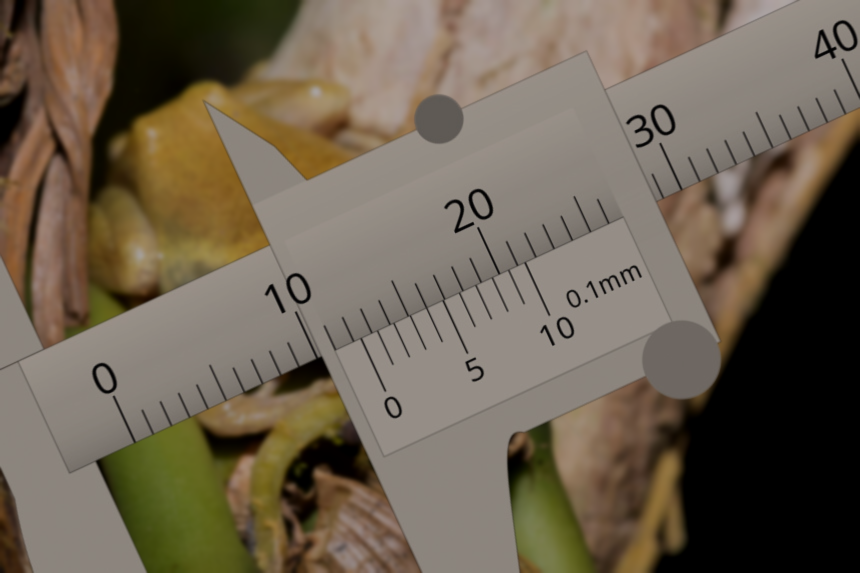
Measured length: 12.4 mm
